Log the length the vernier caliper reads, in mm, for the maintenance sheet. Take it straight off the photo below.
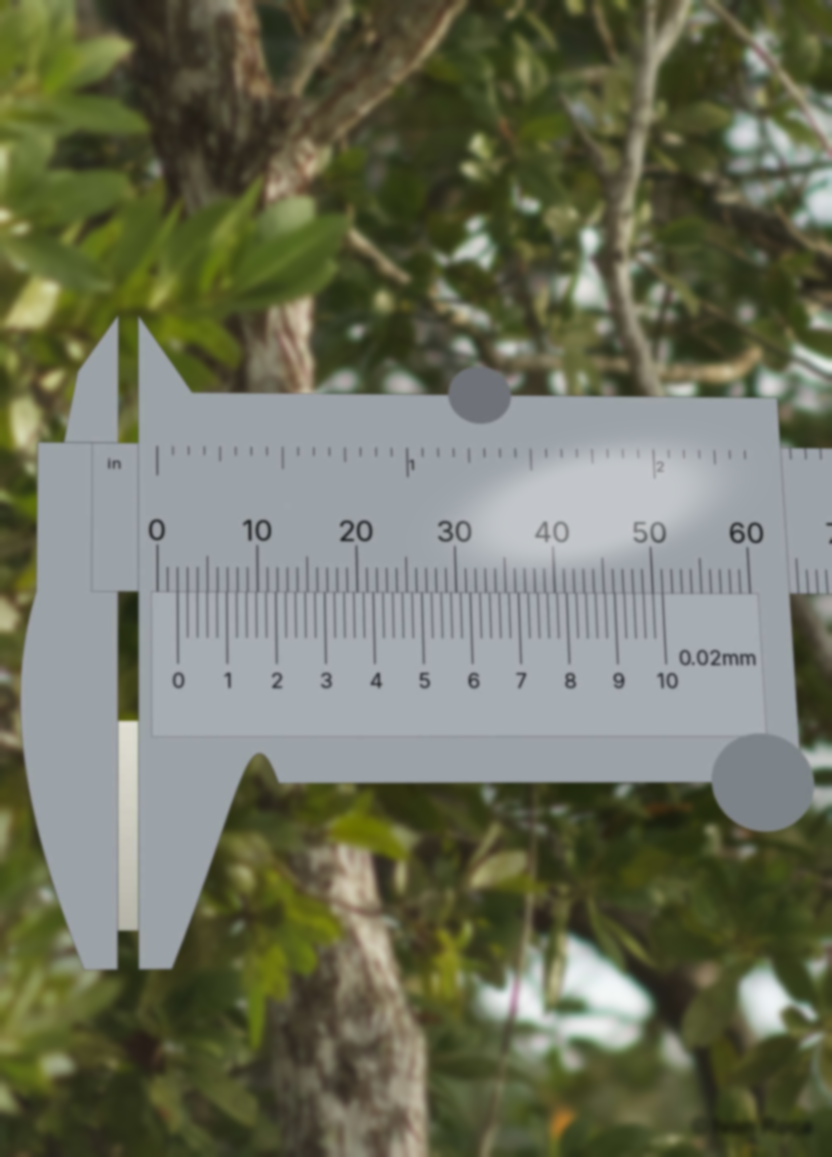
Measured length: 2.0 mm
